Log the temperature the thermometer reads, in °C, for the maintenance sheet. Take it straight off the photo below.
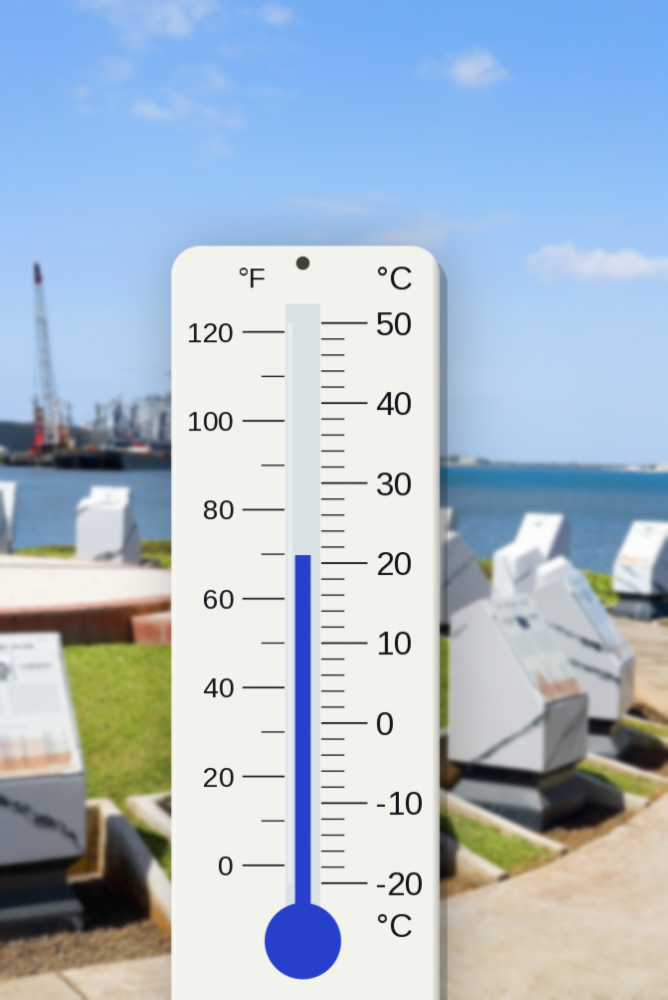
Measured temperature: 21 °C
